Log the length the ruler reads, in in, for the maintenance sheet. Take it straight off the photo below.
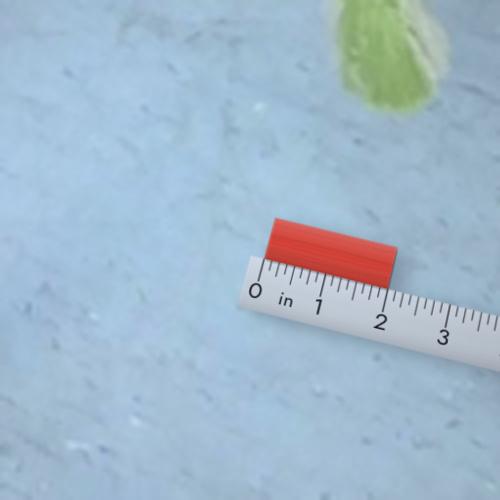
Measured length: 2 in
